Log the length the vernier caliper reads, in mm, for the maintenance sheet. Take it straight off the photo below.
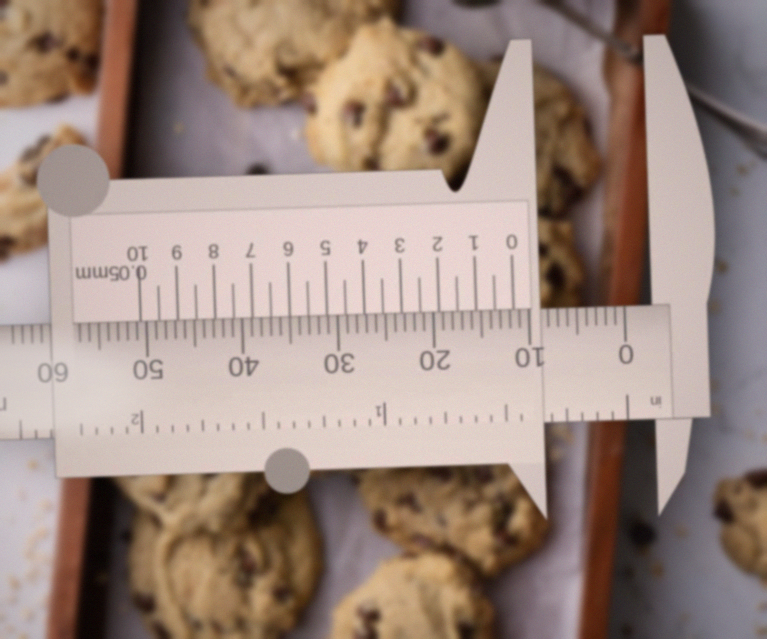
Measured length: 11.6 mm
